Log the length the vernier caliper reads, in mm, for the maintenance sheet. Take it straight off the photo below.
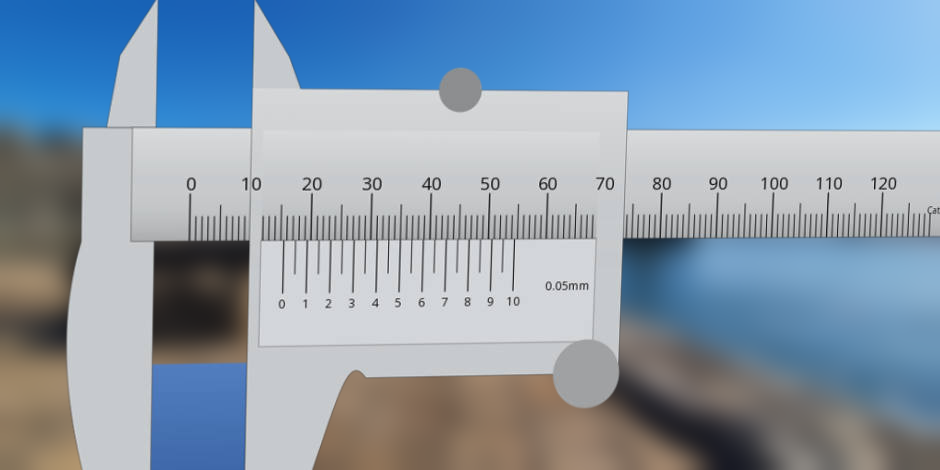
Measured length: 15.5 mm
